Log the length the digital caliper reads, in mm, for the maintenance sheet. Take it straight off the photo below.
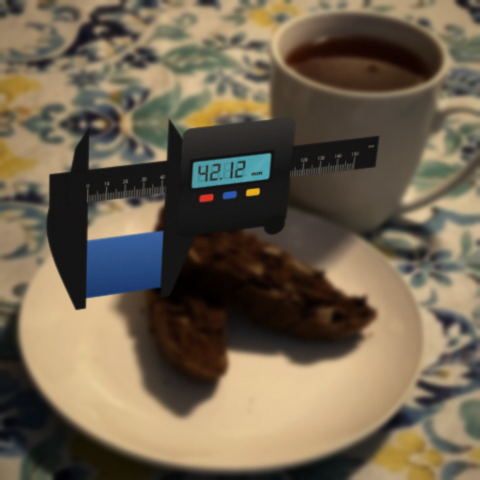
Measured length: 42.12 mm
